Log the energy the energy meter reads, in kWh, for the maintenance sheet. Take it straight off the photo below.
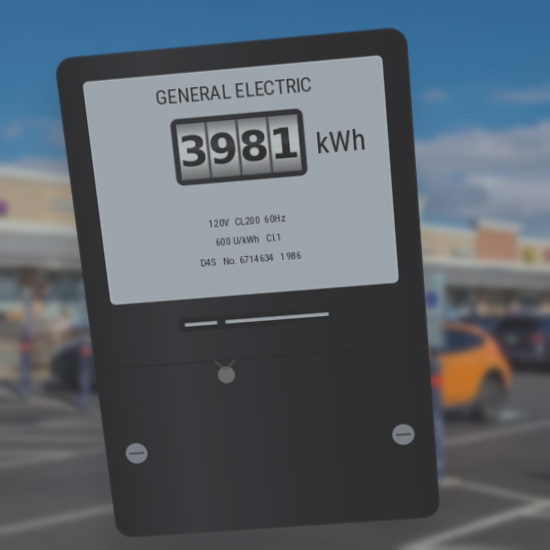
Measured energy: 3981 kWh
